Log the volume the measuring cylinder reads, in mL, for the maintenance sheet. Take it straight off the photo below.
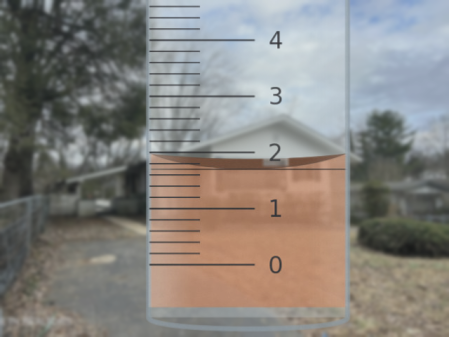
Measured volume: 1.7 mL
